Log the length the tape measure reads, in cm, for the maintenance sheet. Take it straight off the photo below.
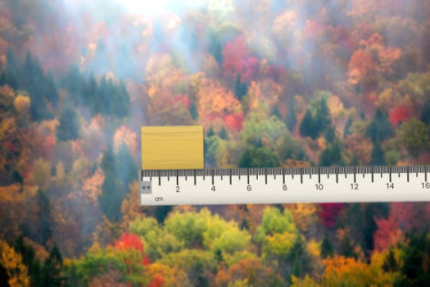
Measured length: 3.5 cm
